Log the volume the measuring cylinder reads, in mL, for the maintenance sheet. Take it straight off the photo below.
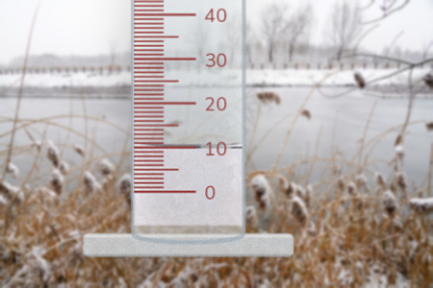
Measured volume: 10 mL
